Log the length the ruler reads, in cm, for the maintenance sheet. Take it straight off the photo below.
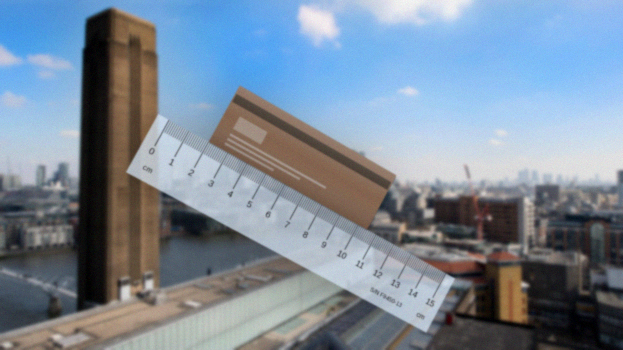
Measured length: 8.5 cm
